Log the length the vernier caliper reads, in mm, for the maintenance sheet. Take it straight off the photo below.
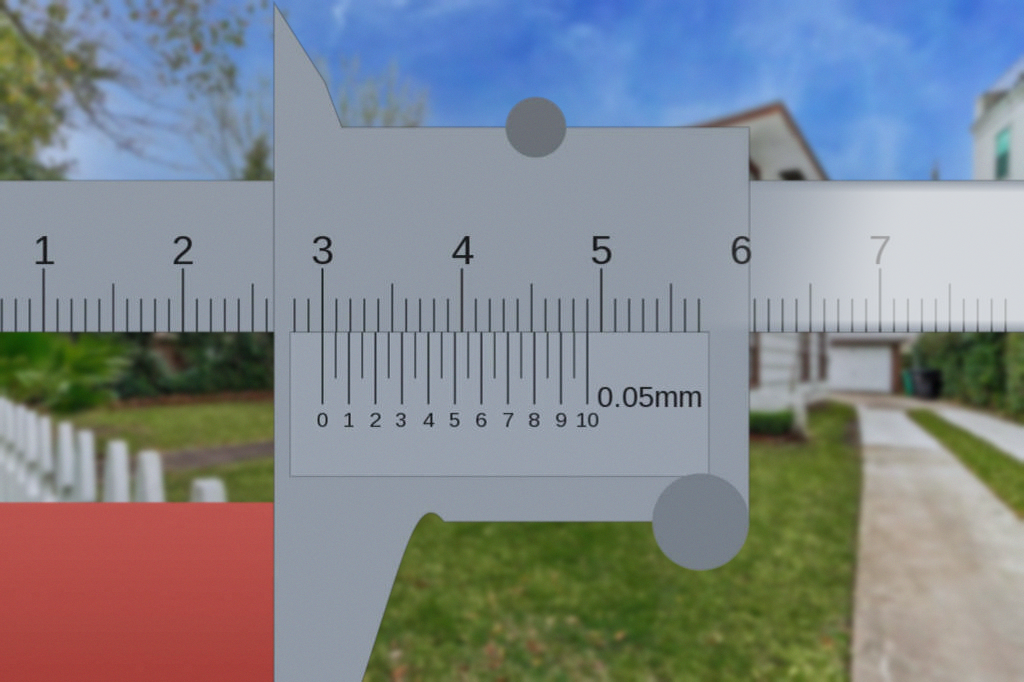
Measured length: 30.0 mm
